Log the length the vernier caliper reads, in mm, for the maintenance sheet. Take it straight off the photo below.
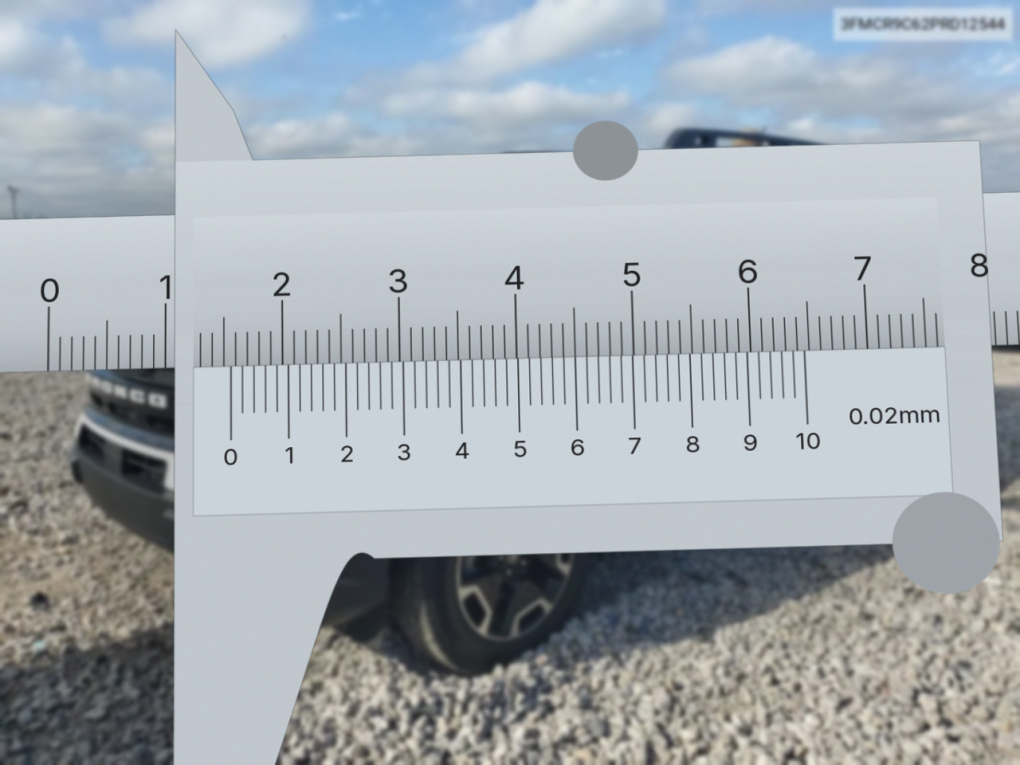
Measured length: 15.6 mm
